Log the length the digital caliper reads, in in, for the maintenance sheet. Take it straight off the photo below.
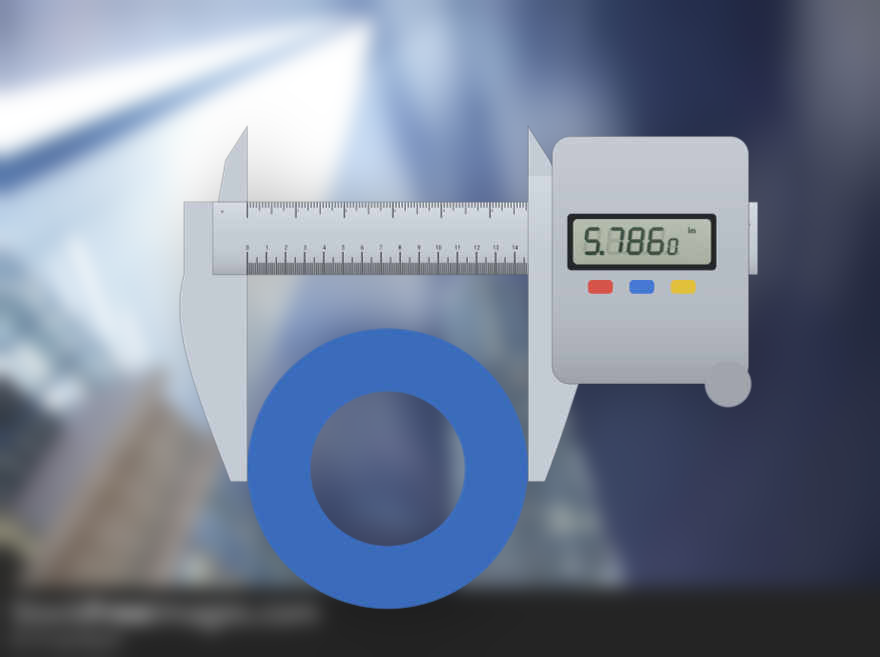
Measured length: 5.7860 in
